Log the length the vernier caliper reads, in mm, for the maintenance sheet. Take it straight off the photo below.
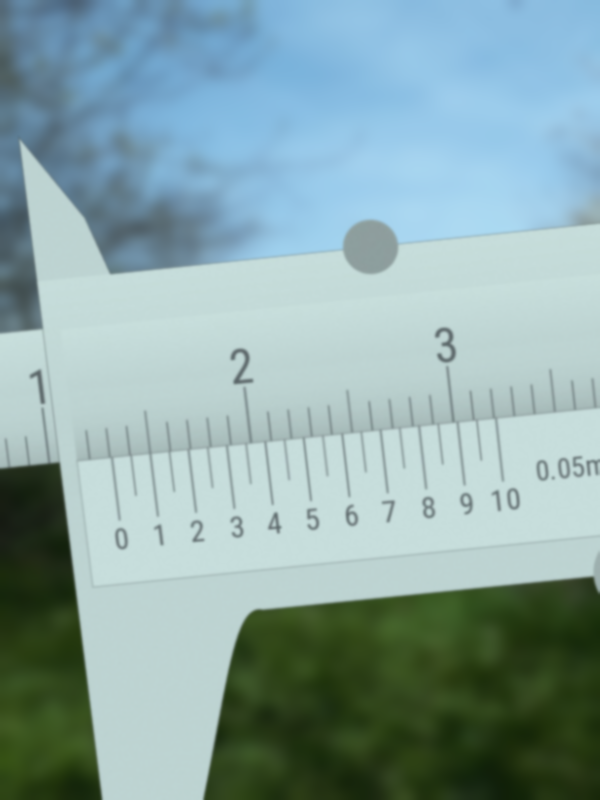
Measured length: 13.1 mm
